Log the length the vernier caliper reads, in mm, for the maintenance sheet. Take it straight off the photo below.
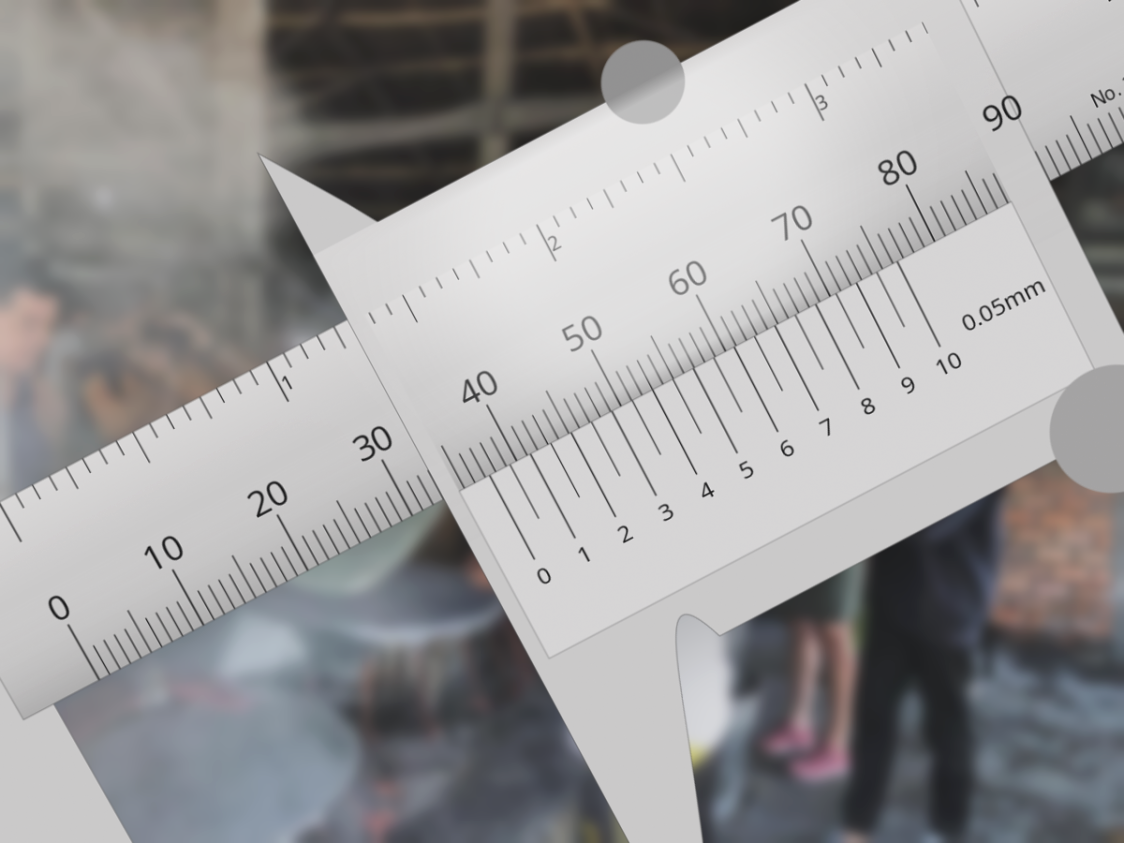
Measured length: 37.4 mm
